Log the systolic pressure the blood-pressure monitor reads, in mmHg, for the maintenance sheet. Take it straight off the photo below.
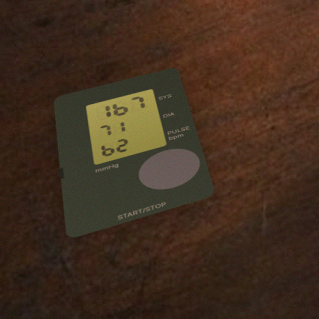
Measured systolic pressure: 167 mmHg
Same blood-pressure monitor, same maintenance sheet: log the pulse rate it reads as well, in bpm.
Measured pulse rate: 62 bpm
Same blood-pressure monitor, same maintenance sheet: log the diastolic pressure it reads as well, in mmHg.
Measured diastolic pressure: 71 mmHg
